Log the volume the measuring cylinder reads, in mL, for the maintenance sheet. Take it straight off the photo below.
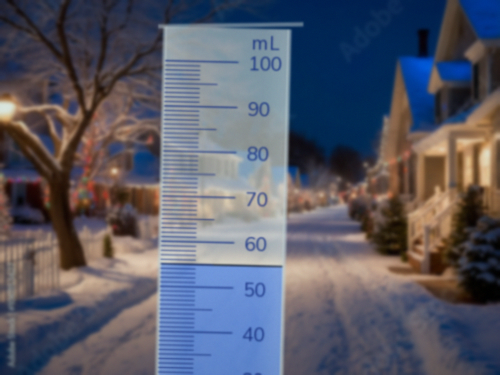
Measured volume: 55 mL
